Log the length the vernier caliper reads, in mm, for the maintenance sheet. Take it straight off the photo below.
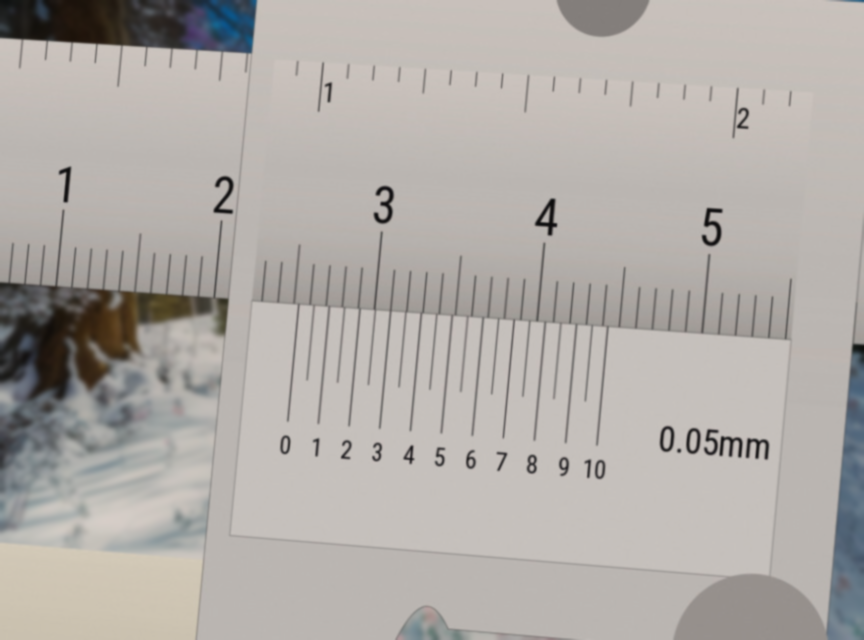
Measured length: 25.3 mm
